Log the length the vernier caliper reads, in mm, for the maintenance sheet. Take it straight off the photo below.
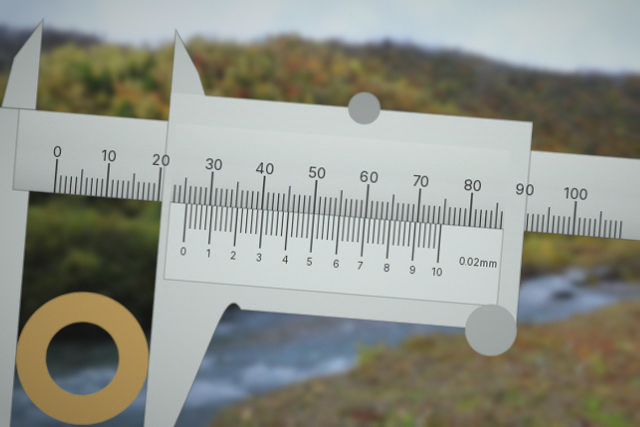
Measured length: 25.5 mm
